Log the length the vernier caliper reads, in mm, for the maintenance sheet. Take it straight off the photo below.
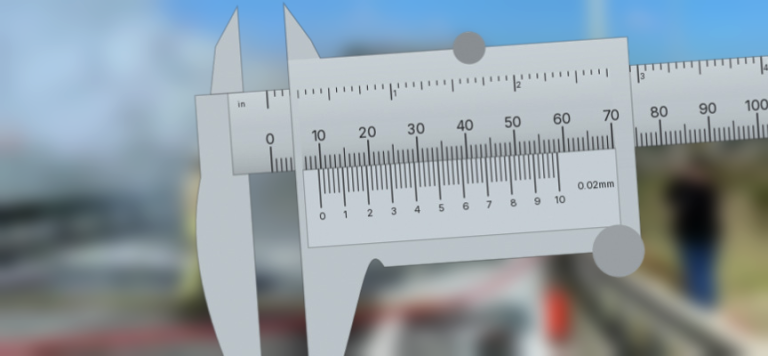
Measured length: 9.5 mm
